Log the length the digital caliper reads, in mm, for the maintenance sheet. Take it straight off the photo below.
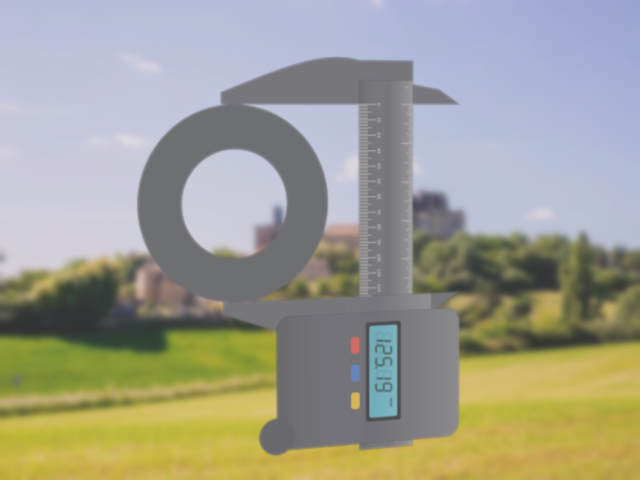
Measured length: 125.19 mm
